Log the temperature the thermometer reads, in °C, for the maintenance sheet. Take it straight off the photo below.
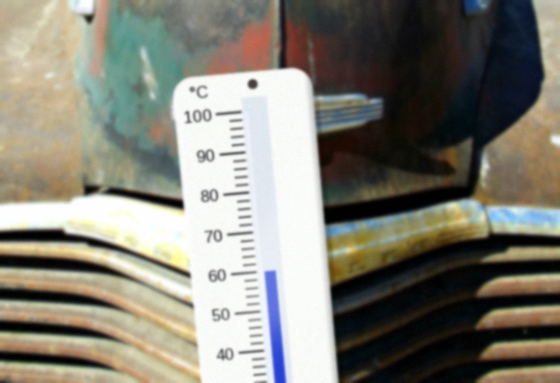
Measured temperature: 60 °C
